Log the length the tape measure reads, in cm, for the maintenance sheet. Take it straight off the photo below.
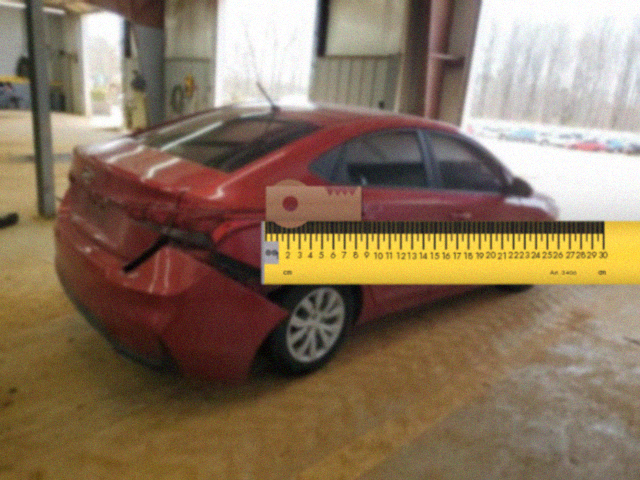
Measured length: 8.5 cm
